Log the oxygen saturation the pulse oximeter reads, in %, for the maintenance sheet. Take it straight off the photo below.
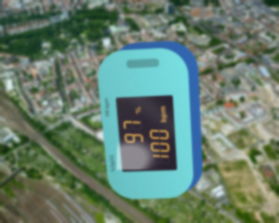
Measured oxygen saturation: 97 %
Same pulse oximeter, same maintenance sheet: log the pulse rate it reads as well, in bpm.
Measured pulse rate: 100 bpm
